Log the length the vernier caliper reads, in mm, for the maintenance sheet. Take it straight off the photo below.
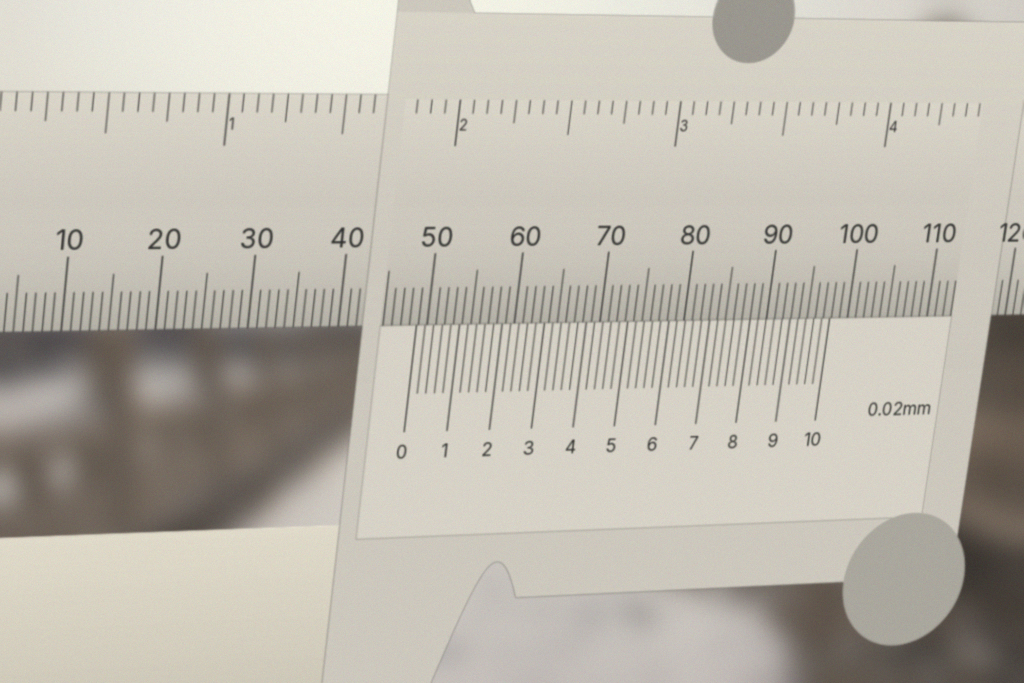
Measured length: 48.8 mm
